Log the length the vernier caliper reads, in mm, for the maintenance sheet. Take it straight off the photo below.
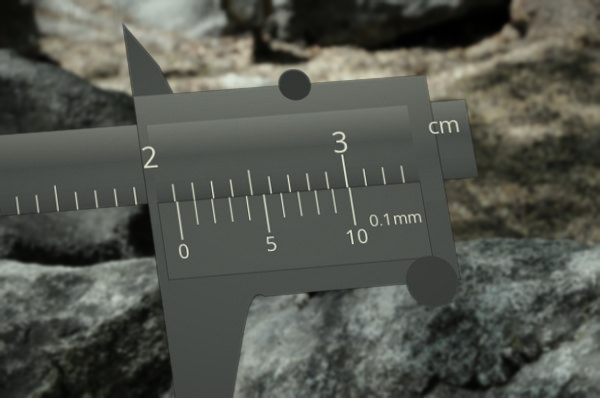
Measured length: 21.1 mm
